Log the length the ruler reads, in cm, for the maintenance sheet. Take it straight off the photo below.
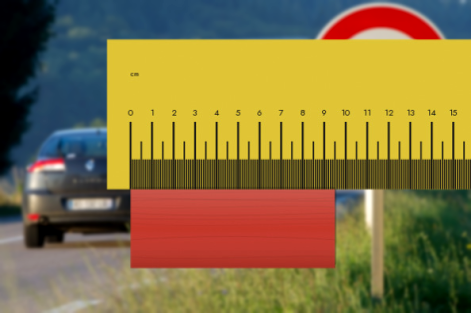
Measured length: 9.5 cm
